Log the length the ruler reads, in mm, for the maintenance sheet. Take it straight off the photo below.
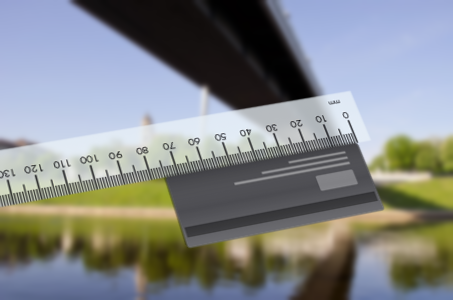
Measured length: 75 mm
